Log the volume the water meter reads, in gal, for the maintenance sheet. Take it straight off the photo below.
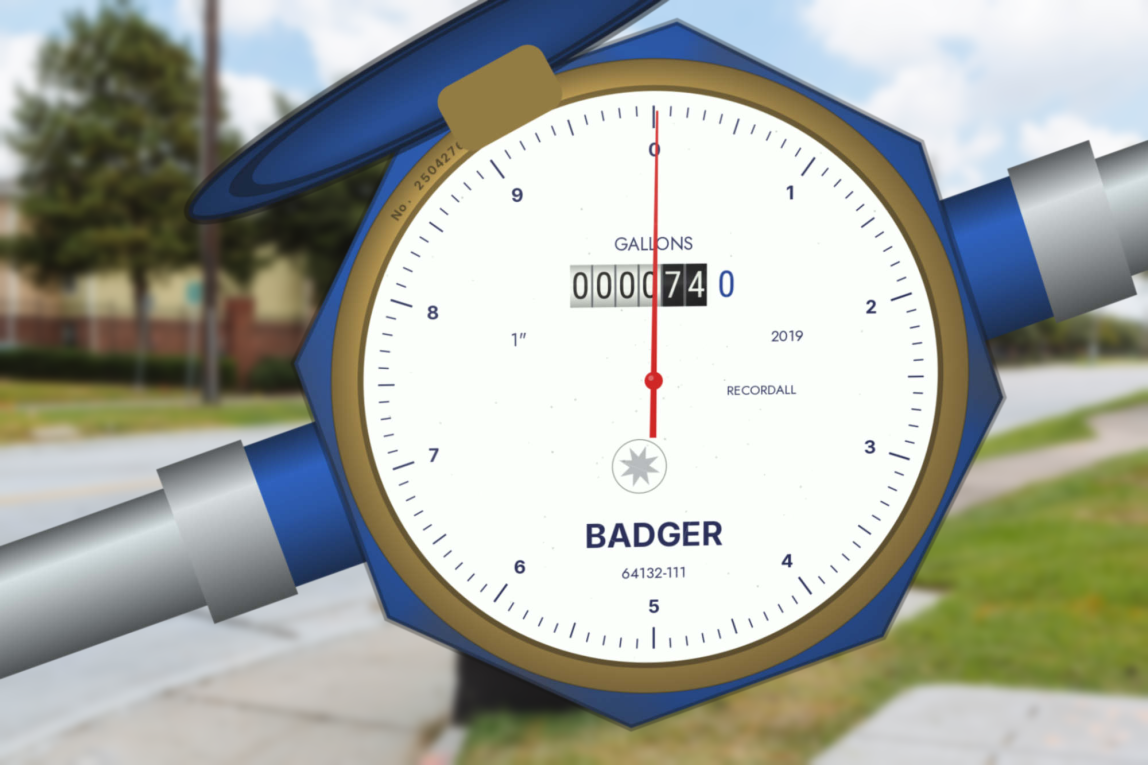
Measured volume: 740.0 gal
